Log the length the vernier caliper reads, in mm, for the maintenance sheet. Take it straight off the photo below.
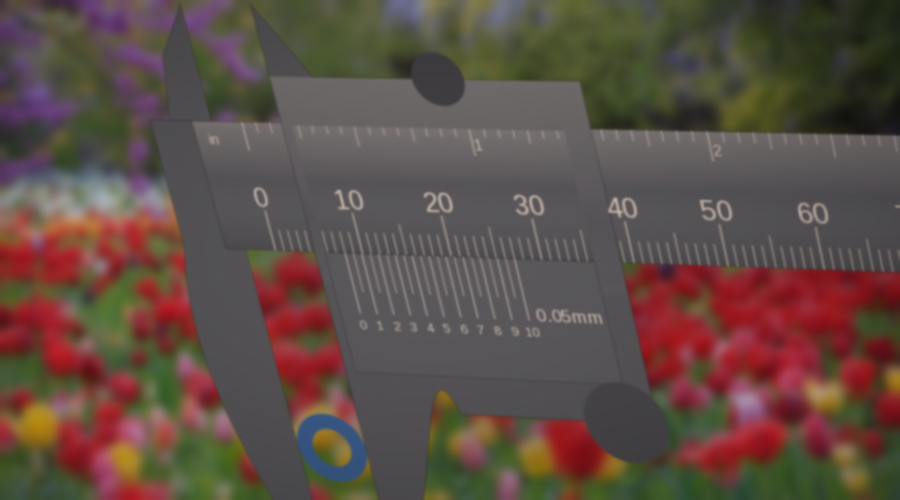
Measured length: 8.0 mm
